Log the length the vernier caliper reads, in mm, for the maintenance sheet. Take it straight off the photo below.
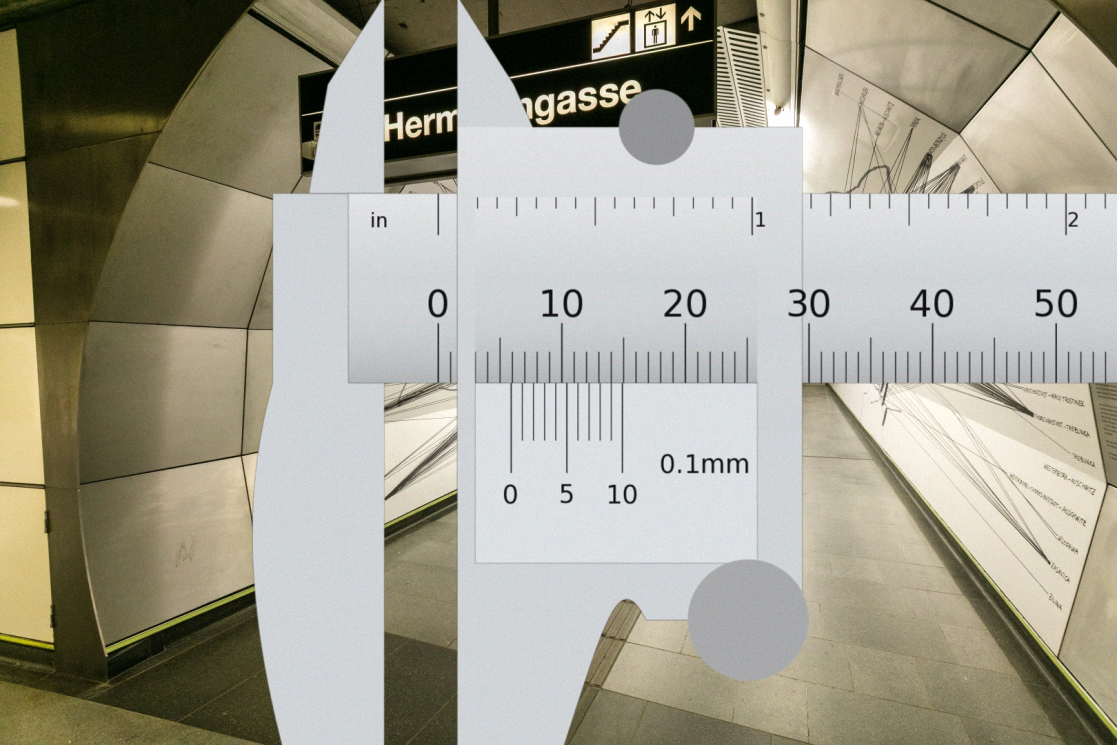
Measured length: 5.9 mm
